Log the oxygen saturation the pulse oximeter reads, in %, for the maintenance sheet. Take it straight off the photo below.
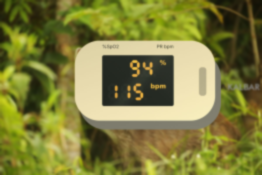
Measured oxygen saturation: 94 %
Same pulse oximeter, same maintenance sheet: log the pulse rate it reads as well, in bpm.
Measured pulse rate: 115 bpm
